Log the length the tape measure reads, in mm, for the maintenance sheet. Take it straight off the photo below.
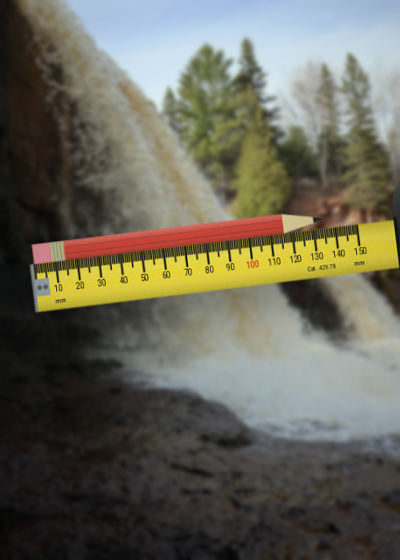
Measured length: 135 mm
